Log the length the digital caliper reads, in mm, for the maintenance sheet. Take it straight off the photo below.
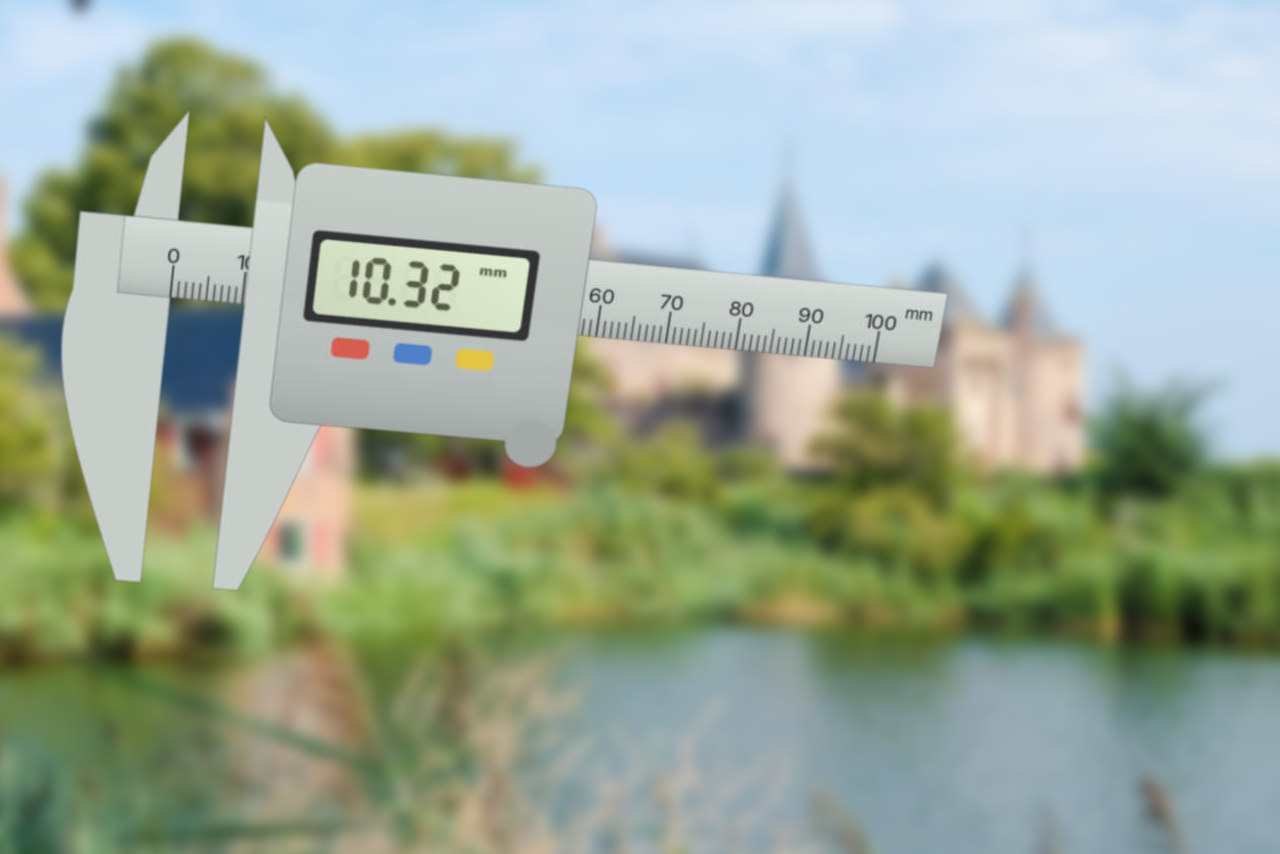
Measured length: 10.32 mm
